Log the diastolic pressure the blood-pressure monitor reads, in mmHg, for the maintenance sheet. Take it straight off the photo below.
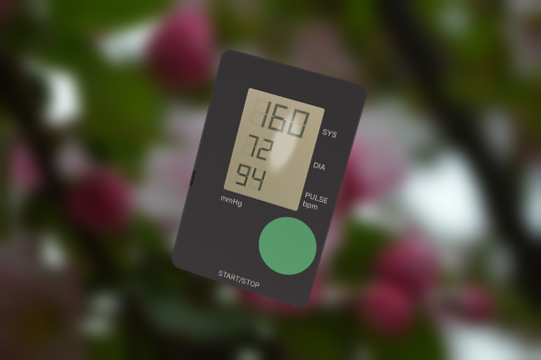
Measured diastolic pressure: 72 mmHg
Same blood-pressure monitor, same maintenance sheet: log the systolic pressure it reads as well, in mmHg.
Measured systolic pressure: 160 mmHg
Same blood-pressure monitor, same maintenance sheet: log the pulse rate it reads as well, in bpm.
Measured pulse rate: 94 bpm
